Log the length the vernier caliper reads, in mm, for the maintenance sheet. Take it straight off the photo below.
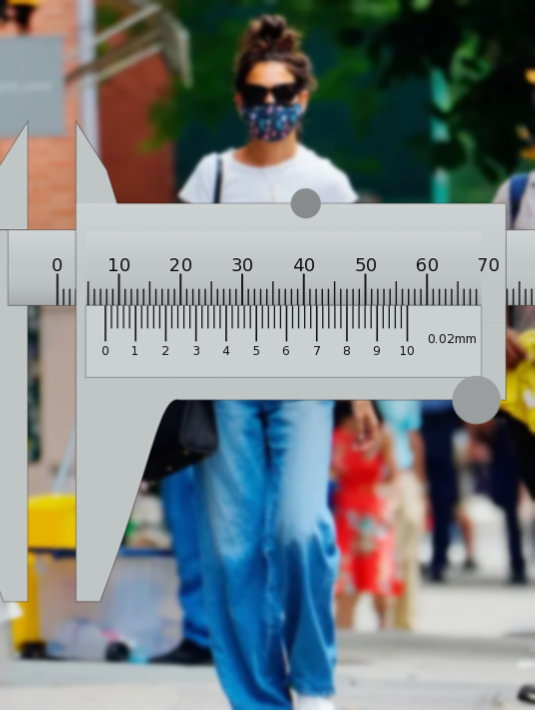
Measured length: 7.8 mm
